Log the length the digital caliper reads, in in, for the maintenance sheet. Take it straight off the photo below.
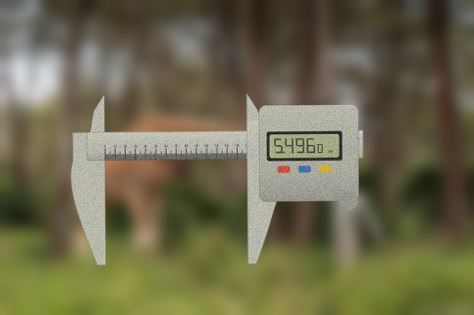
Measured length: 5.4960 in
